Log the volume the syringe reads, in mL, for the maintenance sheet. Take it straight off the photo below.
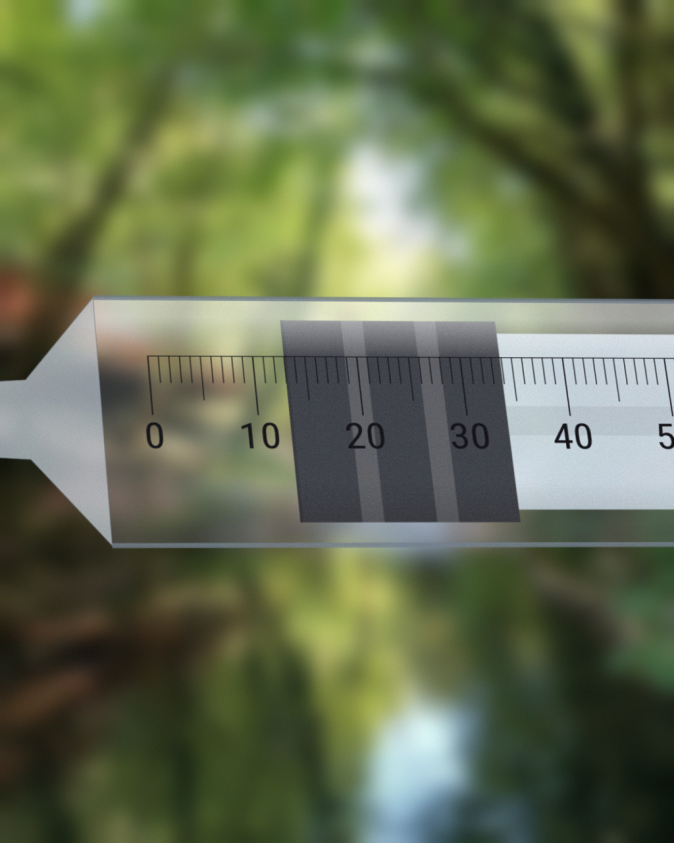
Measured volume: 13 mL
